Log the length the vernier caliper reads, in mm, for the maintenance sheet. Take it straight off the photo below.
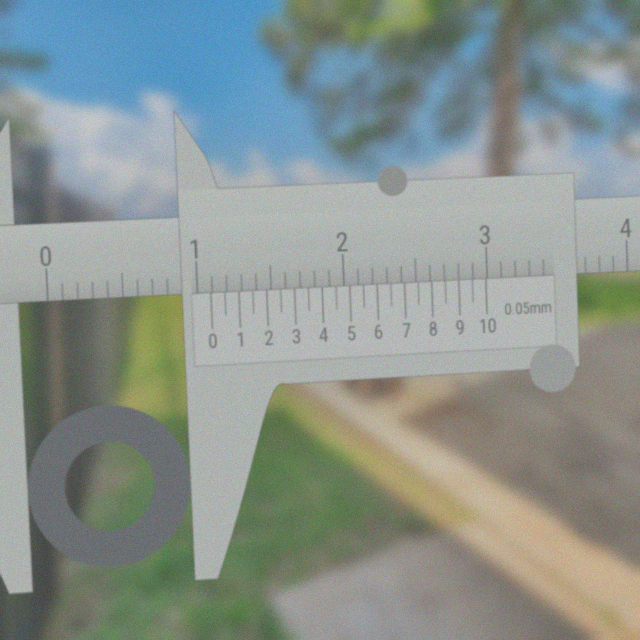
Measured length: 10.9 mm
